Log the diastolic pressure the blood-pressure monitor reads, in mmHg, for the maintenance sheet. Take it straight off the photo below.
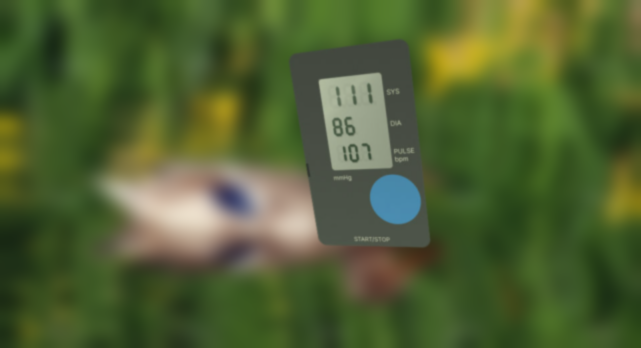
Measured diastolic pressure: 86 mmHg
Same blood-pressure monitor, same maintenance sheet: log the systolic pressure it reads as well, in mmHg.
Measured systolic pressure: 111 mmHg
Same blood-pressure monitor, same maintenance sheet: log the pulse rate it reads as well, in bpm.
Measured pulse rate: 107 bpm
